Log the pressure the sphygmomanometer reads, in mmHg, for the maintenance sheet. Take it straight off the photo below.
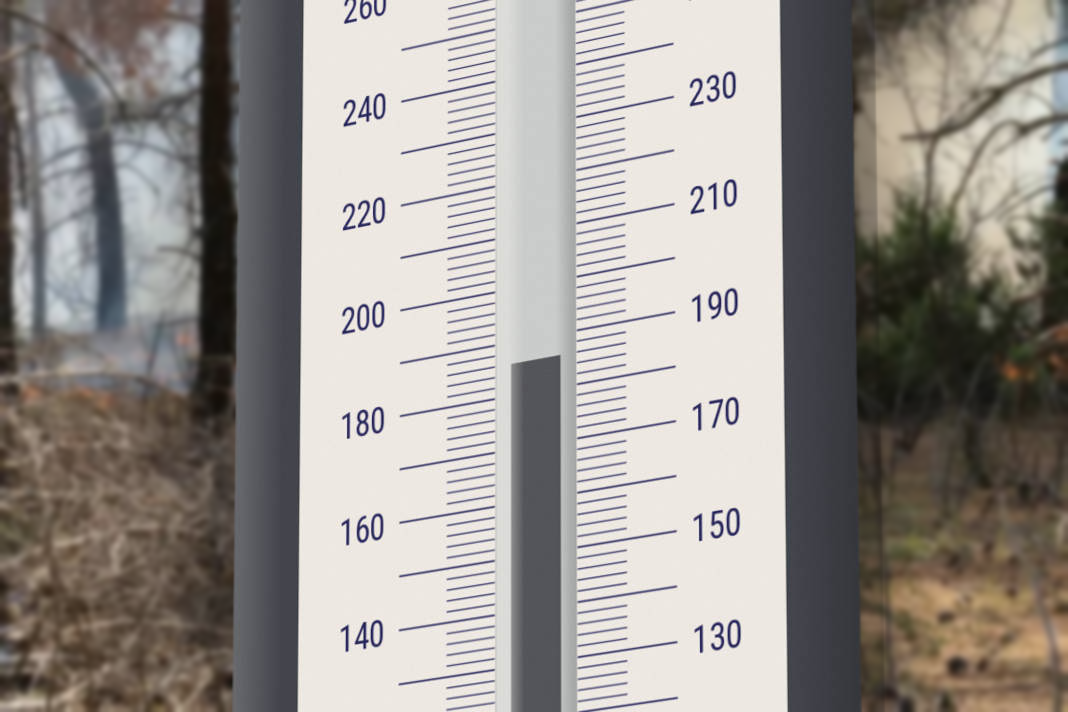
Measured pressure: 186 mmHg
